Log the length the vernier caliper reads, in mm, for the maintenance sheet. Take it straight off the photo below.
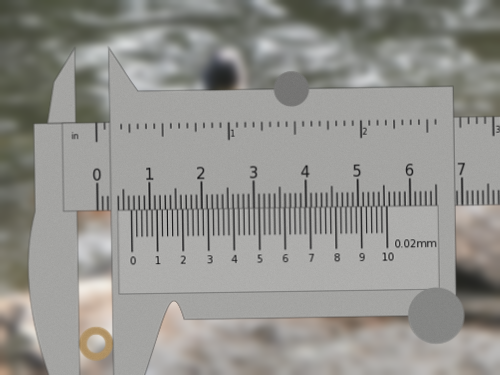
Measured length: 6.5 mm
